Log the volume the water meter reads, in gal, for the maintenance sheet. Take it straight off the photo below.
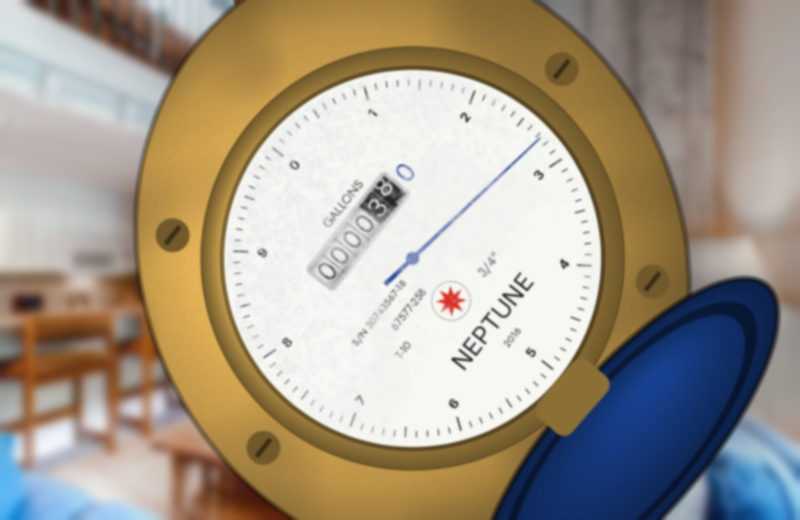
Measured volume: 382.7 gal
